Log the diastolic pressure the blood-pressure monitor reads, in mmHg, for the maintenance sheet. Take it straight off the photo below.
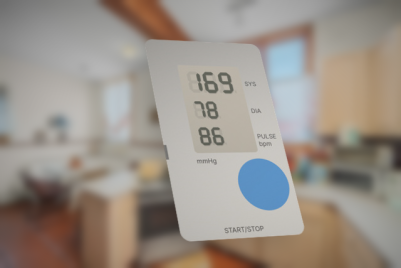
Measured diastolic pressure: 78 mmHg
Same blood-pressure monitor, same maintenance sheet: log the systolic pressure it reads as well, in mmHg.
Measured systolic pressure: 169 mmHg
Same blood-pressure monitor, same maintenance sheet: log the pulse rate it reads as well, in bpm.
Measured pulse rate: 86 bpm
